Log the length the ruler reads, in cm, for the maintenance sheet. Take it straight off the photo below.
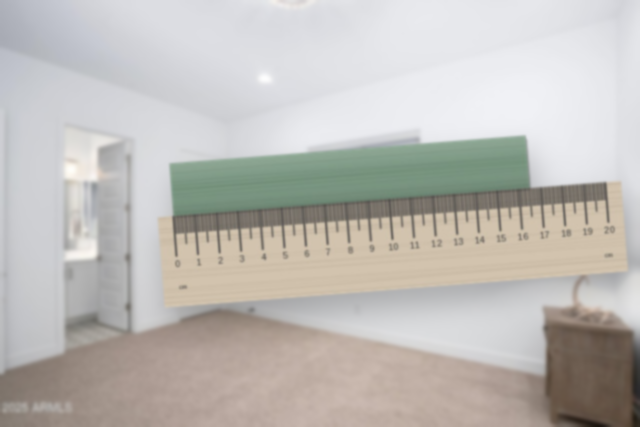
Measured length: 16.5 cm
